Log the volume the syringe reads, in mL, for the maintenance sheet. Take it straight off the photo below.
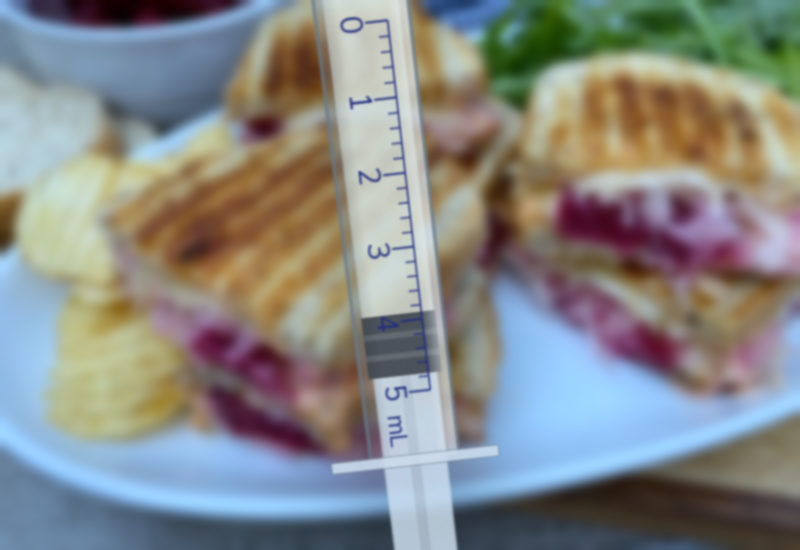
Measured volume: 3.9 mL
